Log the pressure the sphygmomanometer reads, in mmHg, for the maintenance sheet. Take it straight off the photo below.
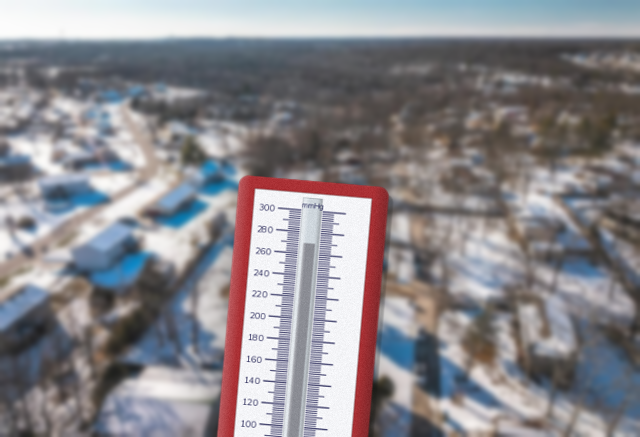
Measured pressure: 270 mmHg
